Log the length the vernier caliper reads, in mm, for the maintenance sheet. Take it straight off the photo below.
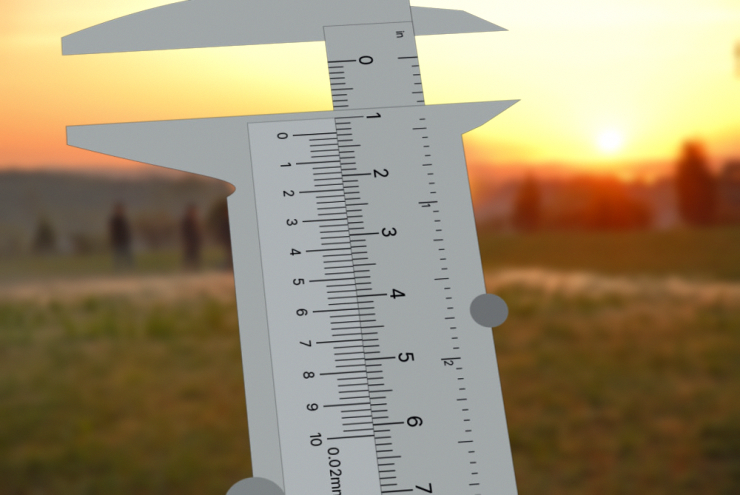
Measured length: 12.6 mm
